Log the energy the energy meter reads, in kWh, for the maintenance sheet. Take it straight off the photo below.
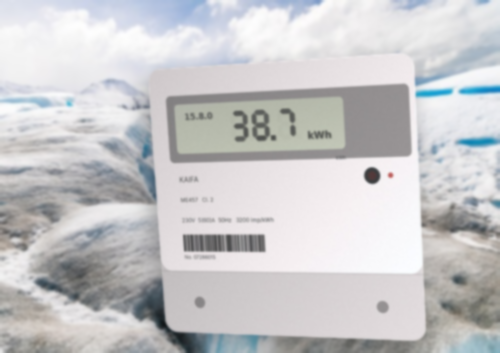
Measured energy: 38.7 kWh
